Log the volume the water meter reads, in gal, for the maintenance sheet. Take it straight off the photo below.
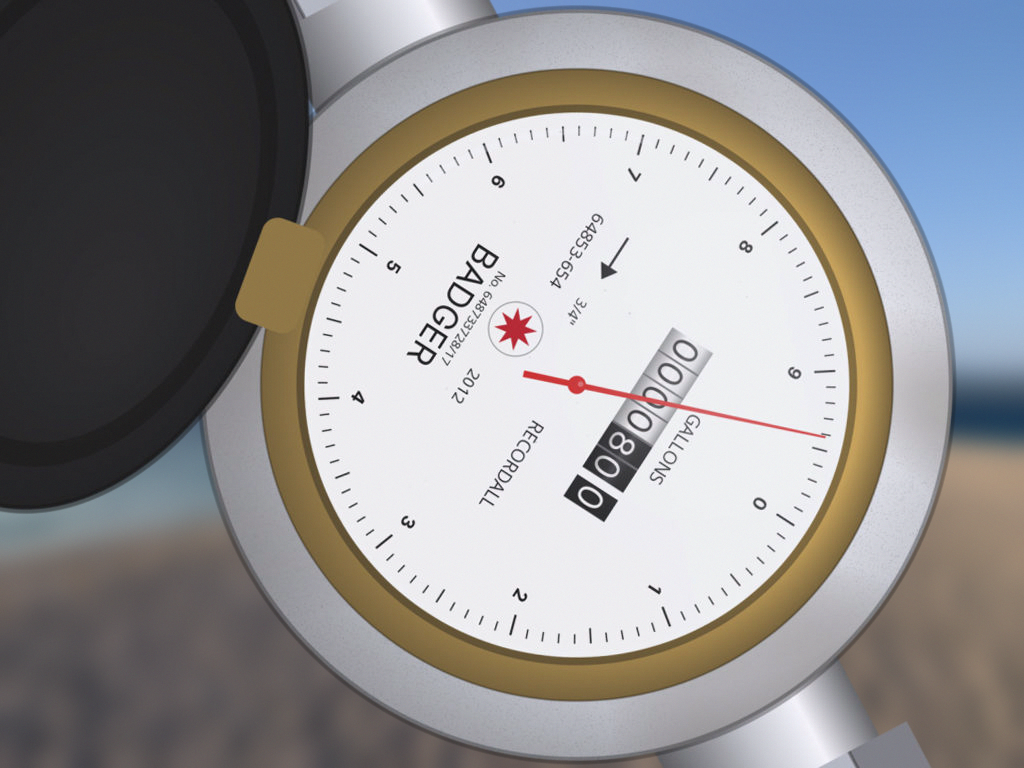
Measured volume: 799.4 gal
